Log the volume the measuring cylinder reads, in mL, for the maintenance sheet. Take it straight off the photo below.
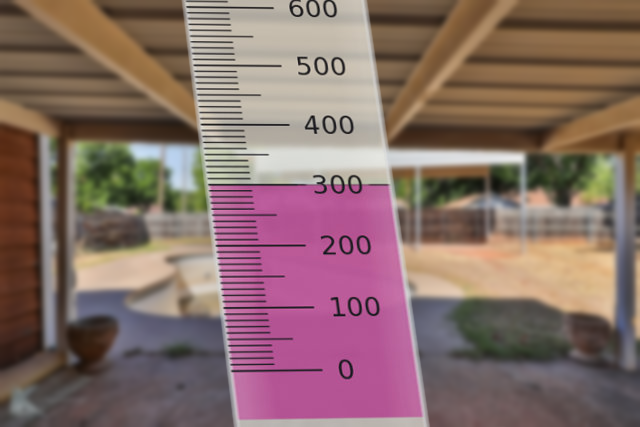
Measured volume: 300 mL
